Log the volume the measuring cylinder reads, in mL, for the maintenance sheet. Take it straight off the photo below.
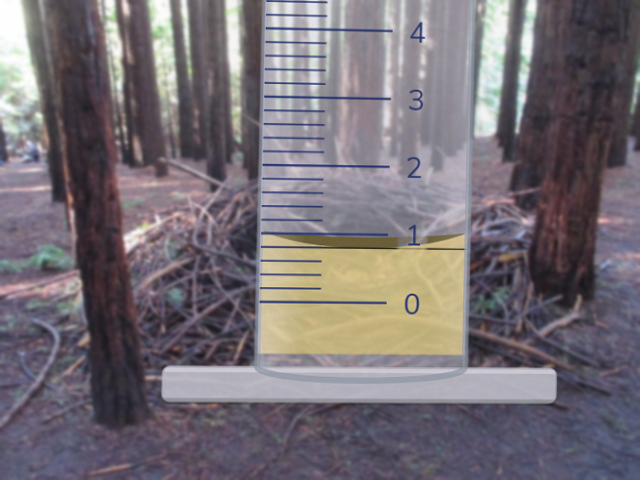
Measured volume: 0.8 mL
